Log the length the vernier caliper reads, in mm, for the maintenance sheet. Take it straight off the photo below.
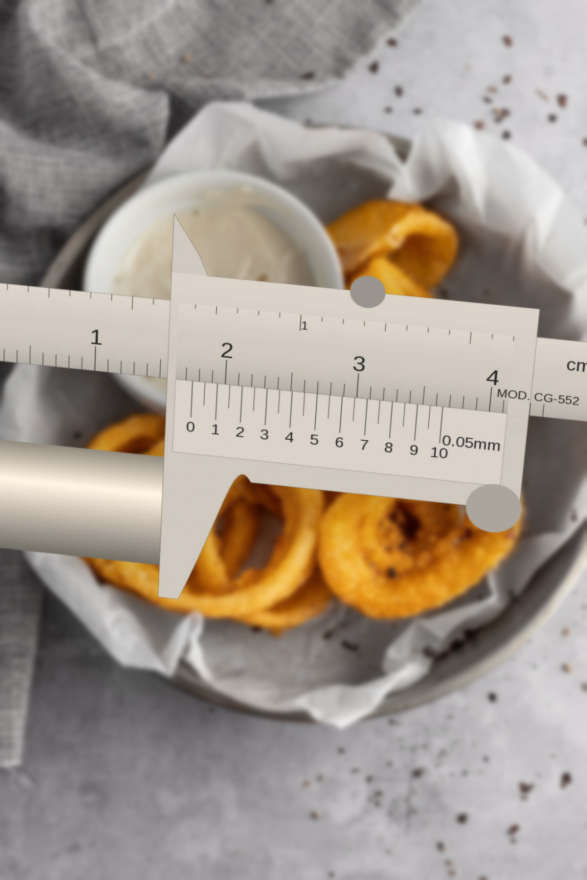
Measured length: 17.5 mm
